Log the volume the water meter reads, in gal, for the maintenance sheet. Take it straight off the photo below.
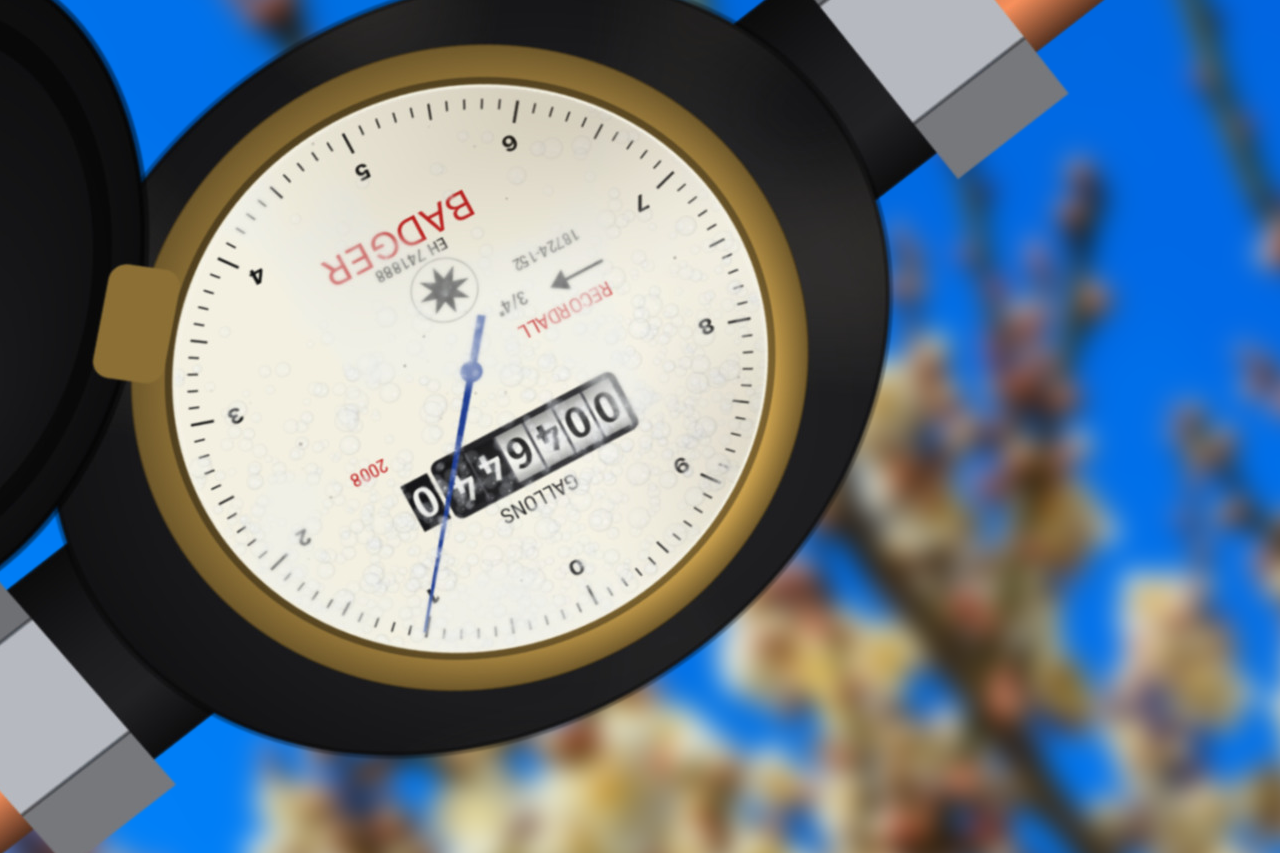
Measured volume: 46441.0 gal
